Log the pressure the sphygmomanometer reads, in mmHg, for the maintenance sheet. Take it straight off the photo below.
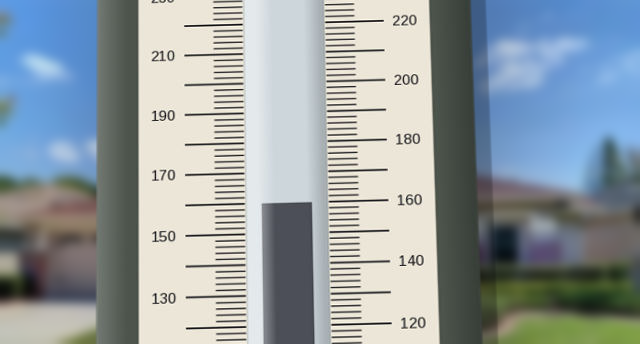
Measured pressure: 160 mmHg
